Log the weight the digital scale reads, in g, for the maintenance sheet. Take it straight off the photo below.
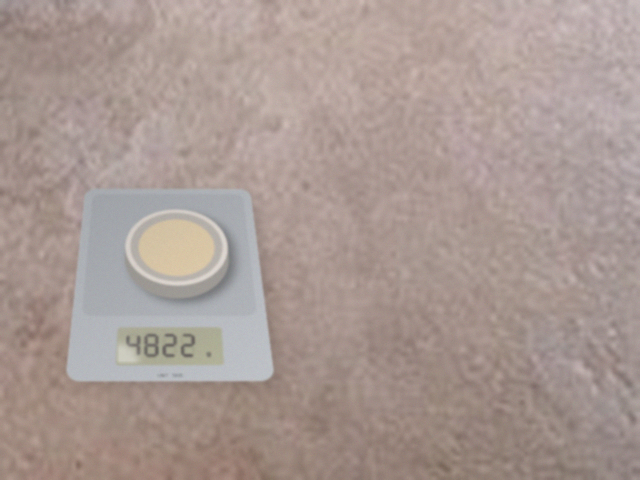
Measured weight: 4822 g
